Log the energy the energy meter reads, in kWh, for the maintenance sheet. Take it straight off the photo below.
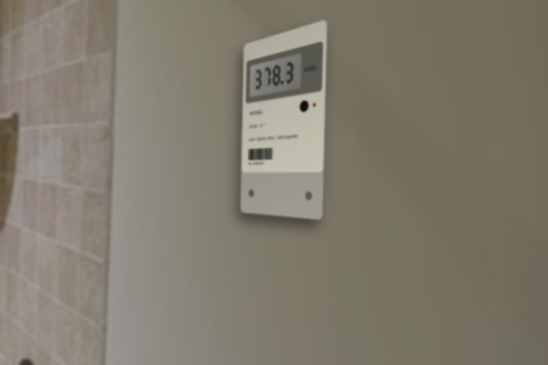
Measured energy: 378.3 kWh
